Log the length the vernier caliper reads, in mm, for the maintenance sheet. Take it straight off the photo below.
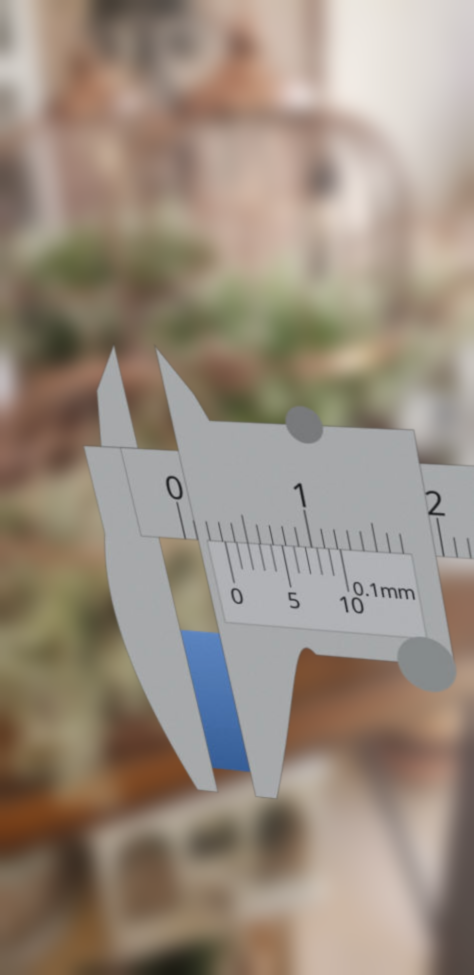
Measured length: 3.2 mm
